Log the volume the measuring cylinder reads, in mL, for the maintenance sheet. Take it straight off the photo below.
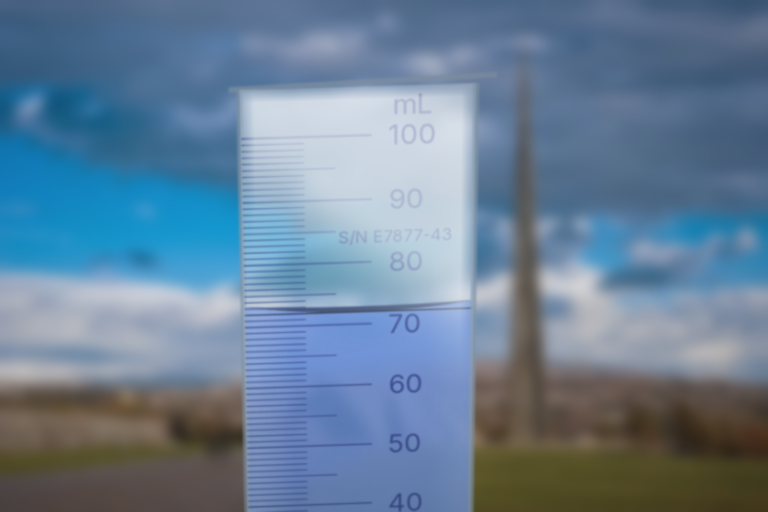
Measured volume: 72 mL
